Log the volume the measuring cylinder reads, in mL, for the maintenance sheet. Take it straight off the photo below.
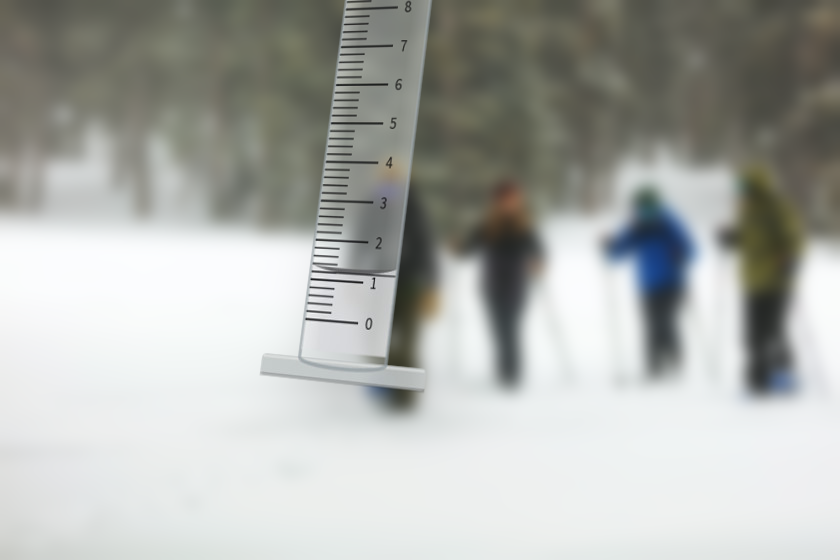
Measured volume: 1.2 mL
